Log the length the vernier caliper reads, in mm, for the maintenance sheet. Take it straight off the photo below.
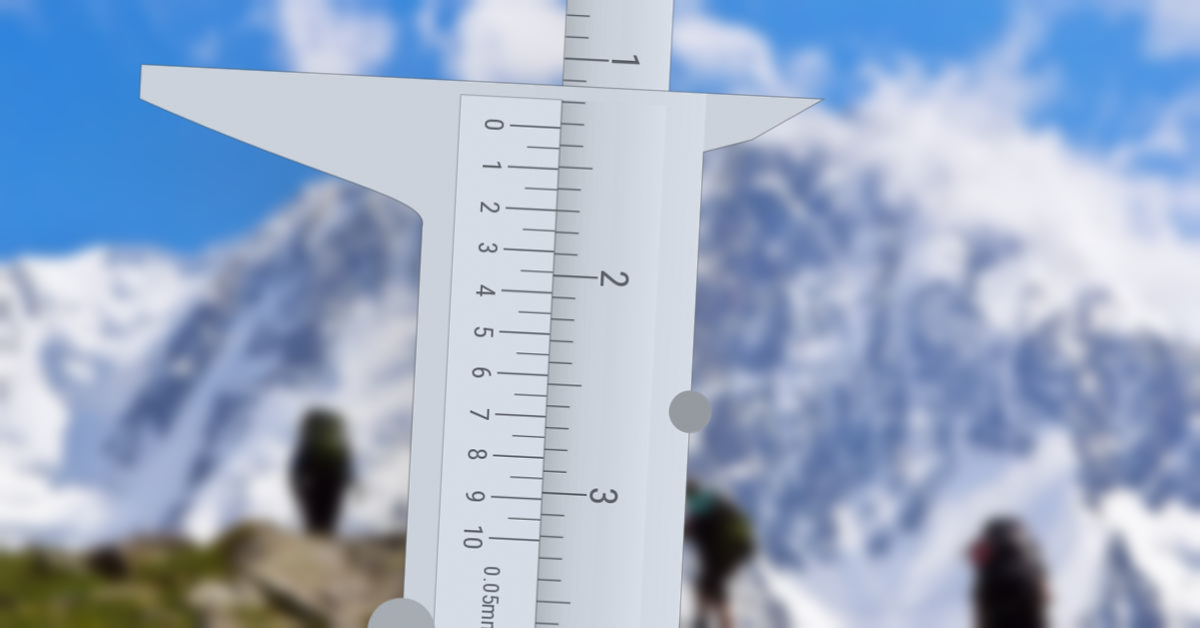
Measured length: 13.2 mm
